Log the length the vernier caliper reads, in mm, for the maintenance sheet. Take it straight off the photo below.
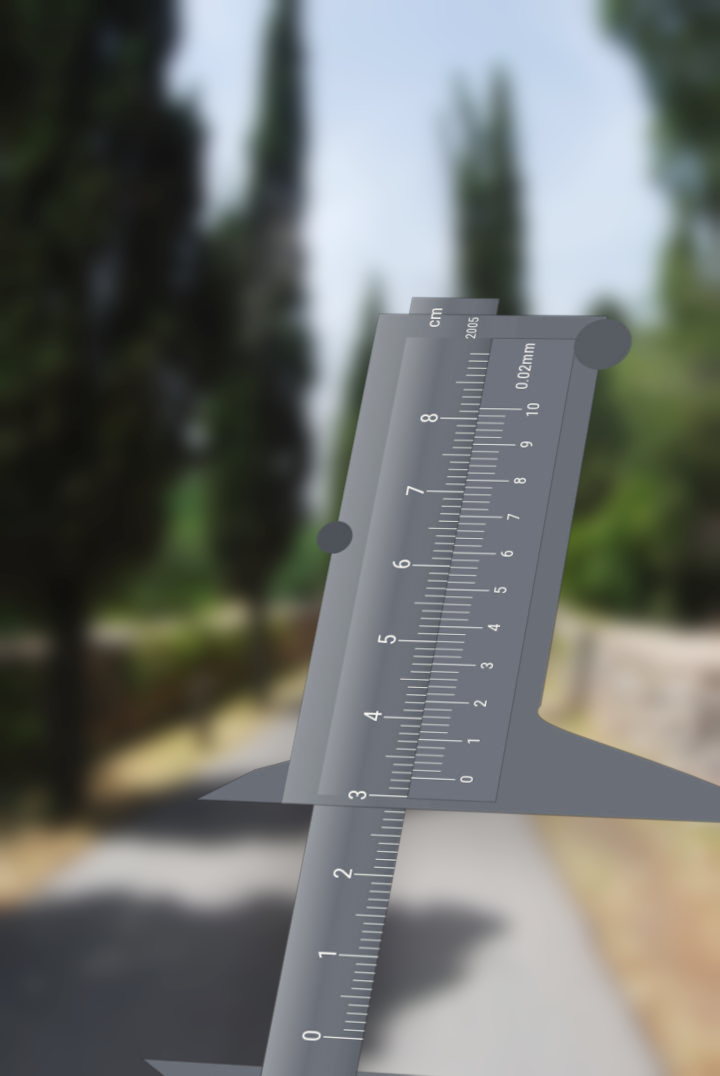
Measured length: 32.4 mm
